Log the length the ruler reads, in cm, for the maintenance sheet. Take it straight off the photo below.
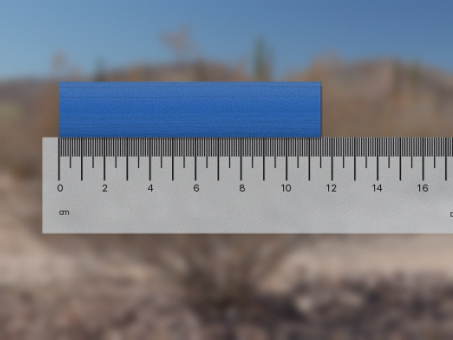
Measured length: 11.5 cm
